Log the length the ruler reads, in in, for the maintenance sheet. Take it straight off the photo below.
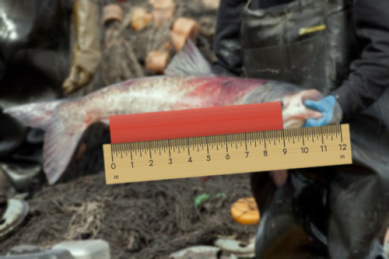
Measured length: 9 in
